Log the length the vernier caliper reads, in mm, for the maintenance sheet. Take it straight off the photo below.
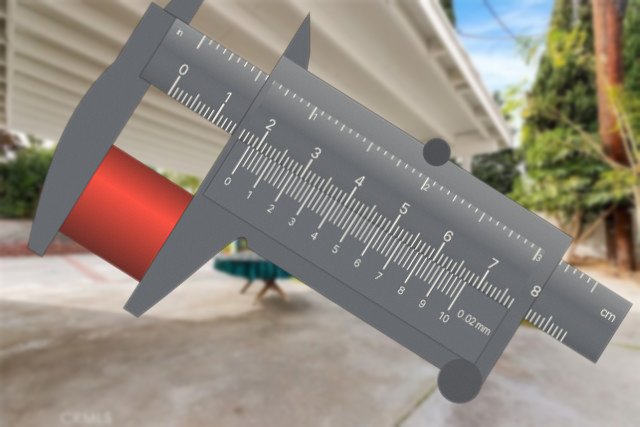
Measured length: 18.5 mm
